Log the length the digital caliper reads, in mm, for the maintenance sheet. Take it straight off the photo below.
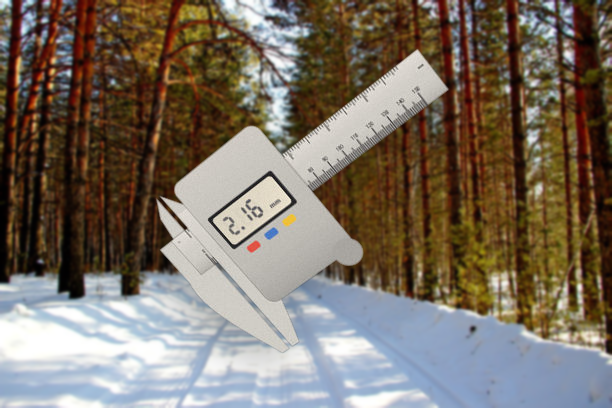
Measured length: 2.16 mm
